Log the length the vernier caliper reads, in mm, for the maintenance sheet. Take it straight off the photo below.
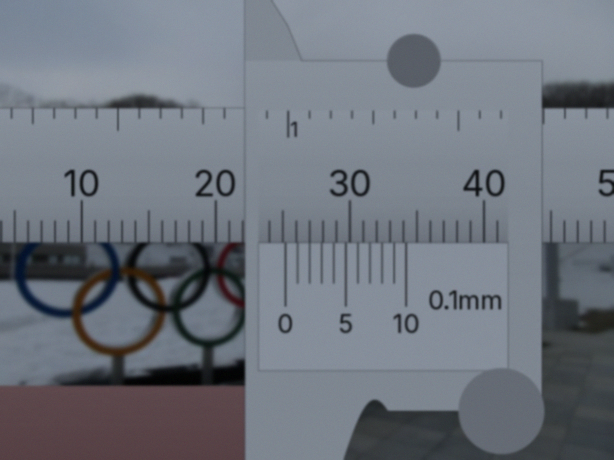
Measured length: 25.2 mm
